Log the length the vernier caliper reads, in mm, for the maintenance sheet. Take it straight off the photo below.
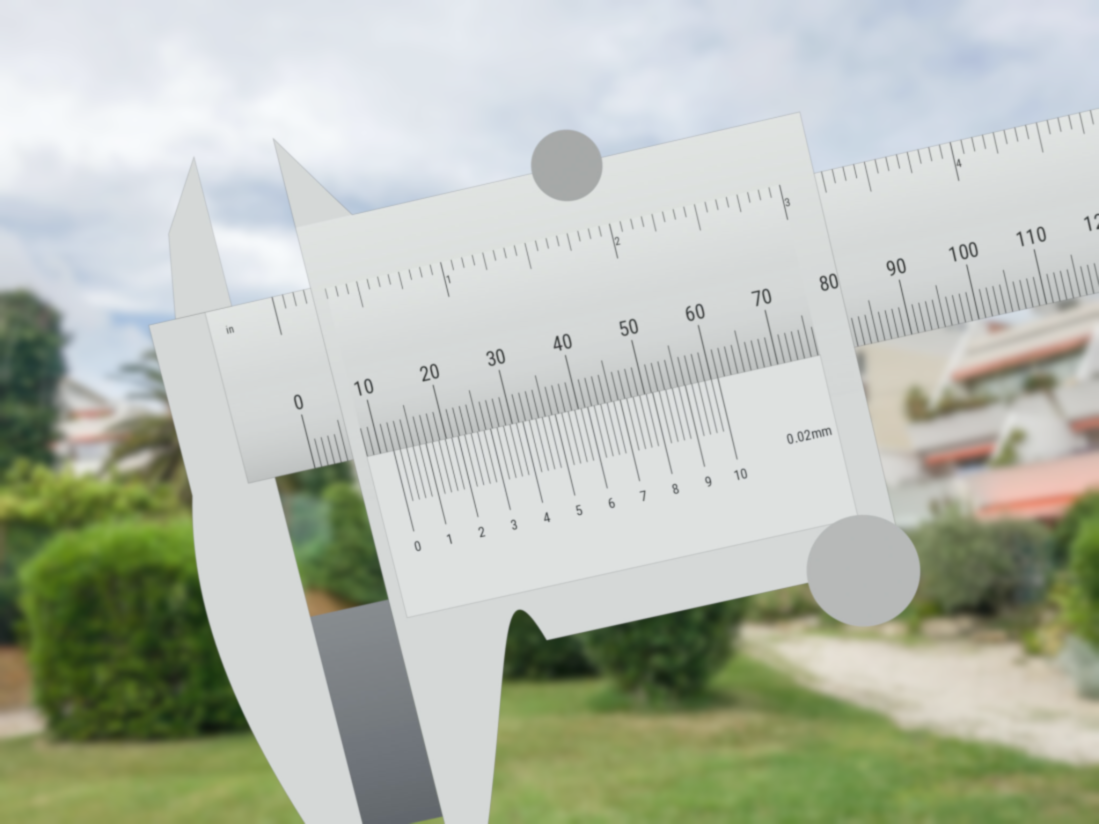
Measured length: 12.0 mm
